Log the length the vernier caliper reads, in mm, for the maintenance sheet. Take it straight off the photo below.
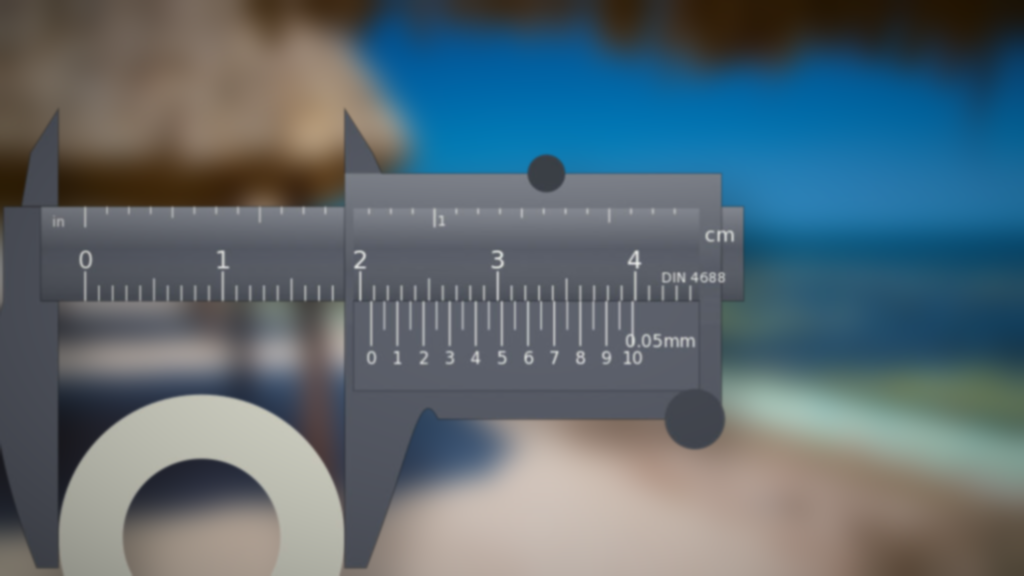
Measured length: 20.8 mm
